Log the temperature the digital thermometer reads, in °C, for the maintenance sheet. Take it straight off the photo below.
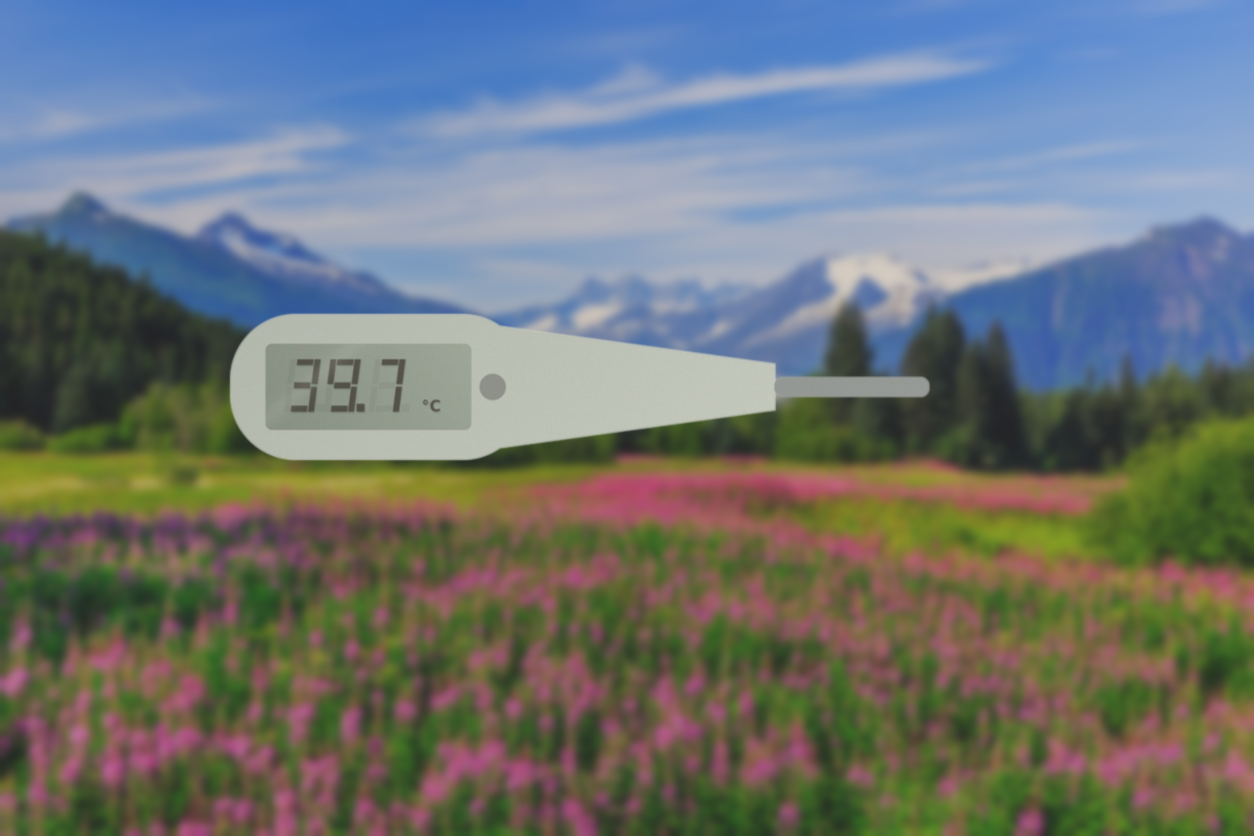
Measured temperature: 39.7 °C
